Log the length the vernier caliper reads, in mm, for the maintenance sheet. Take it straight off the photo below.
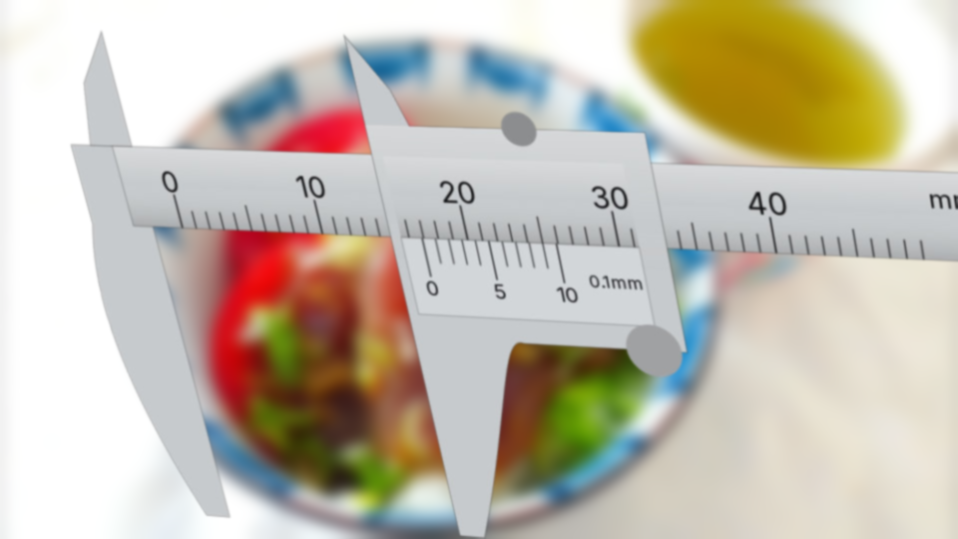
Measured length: 16.9 mm
